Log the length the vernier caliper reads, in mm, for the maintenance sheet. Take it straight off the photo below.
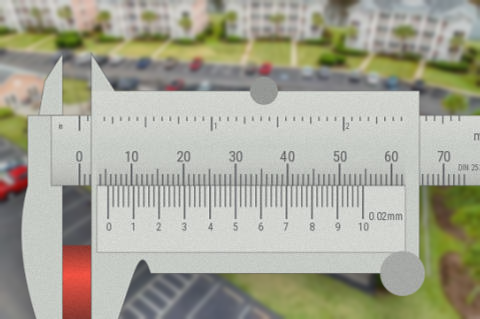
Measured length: 5.5 mm
